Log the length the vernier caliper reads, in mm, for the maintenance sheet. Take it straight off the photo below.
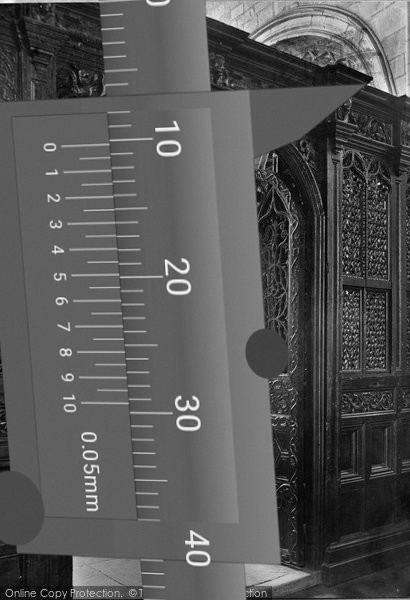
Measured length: 10.3 mm
